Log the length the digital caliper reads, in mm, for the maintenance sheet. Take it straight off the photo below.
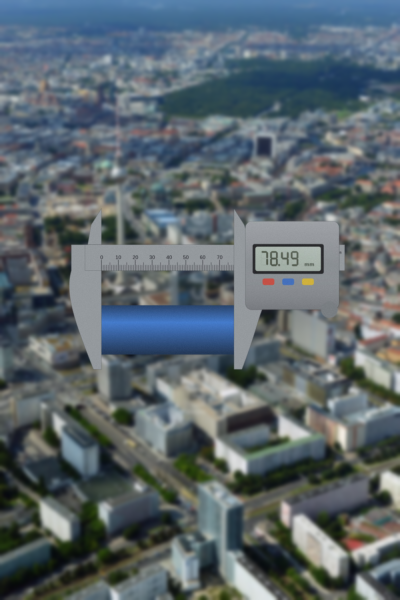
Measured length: 78.49 mm
